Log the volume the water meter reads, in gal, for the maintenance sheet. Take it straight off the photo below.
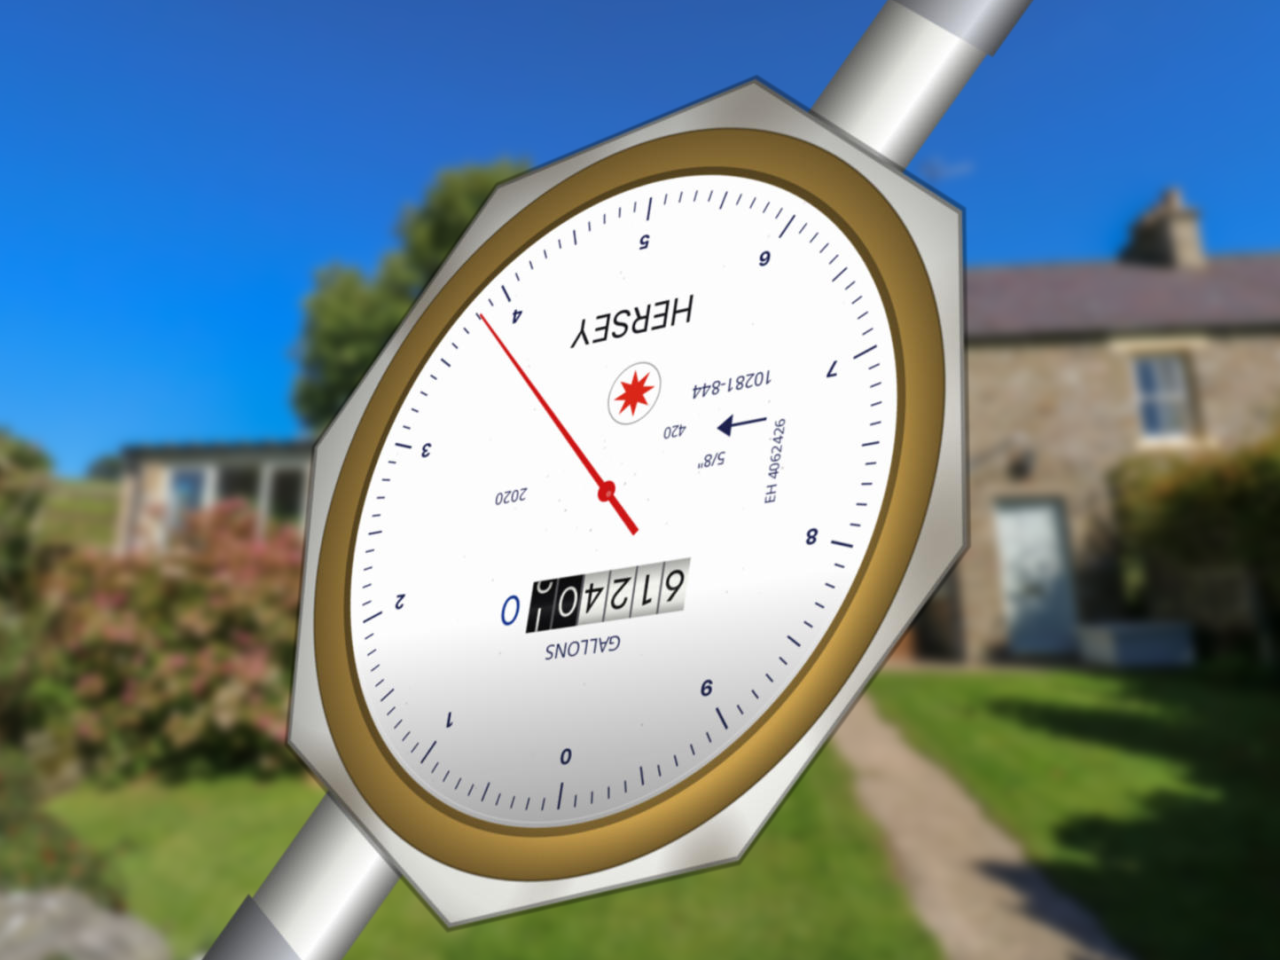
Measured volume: 6124013.8 gal
